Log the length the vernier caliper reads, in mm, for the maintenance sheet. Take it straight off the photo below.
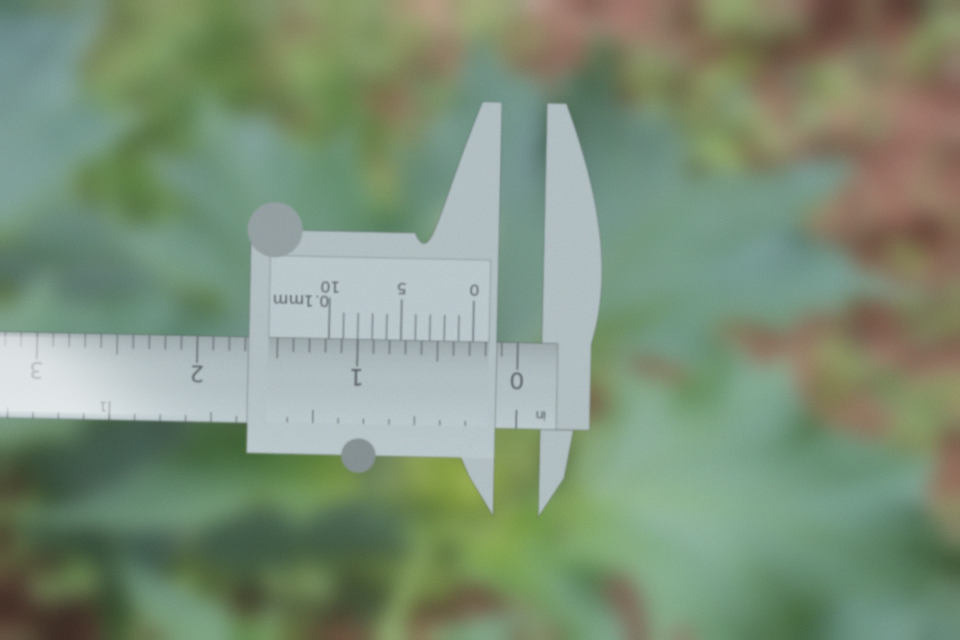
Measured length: 2.8 mm
